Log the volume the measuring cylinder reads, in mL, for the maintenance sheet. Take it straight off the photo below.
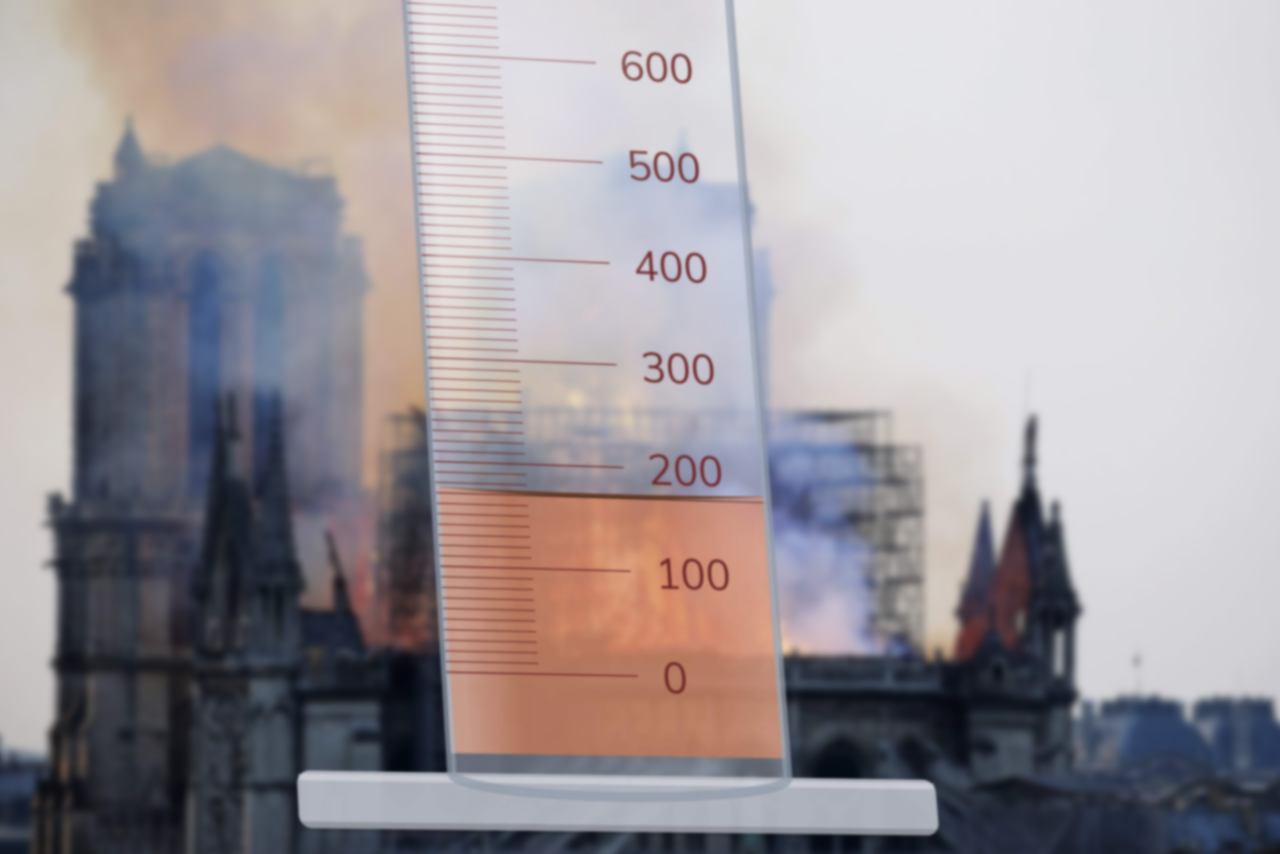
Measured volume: 170 mL
